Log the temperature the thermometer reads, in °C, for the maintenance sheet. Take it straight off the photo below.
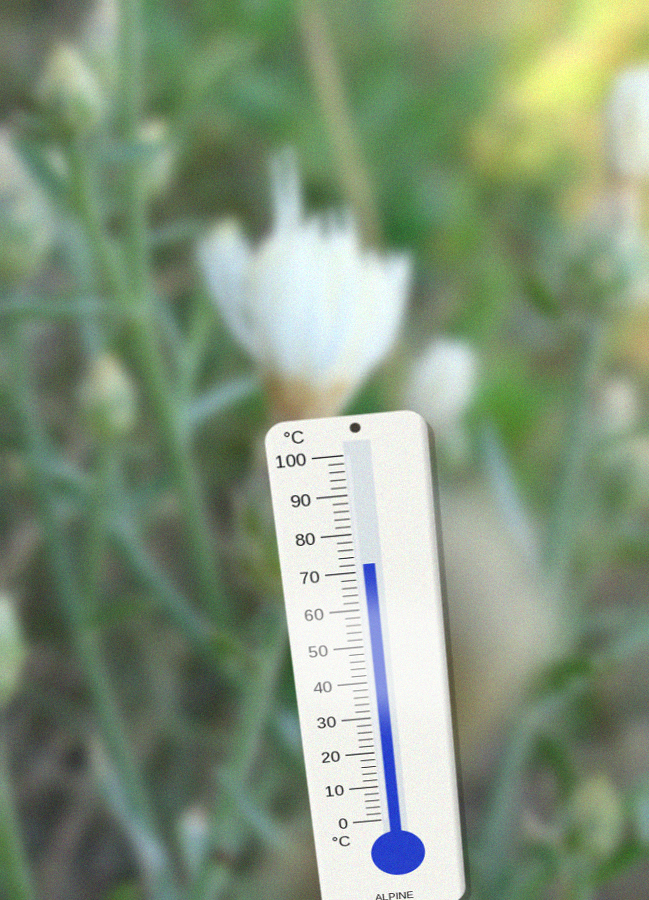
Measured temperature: 72 °C
